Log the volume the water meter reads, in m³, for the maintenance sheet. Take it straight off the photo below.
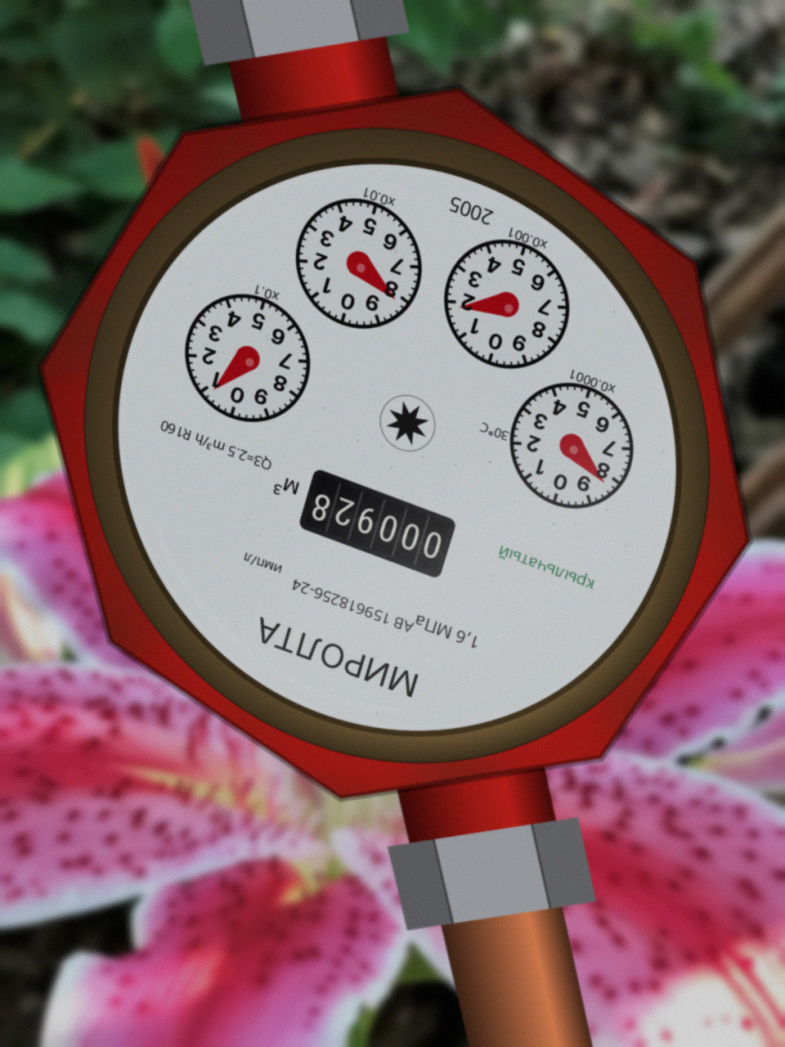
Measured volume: 928.0818 m³
